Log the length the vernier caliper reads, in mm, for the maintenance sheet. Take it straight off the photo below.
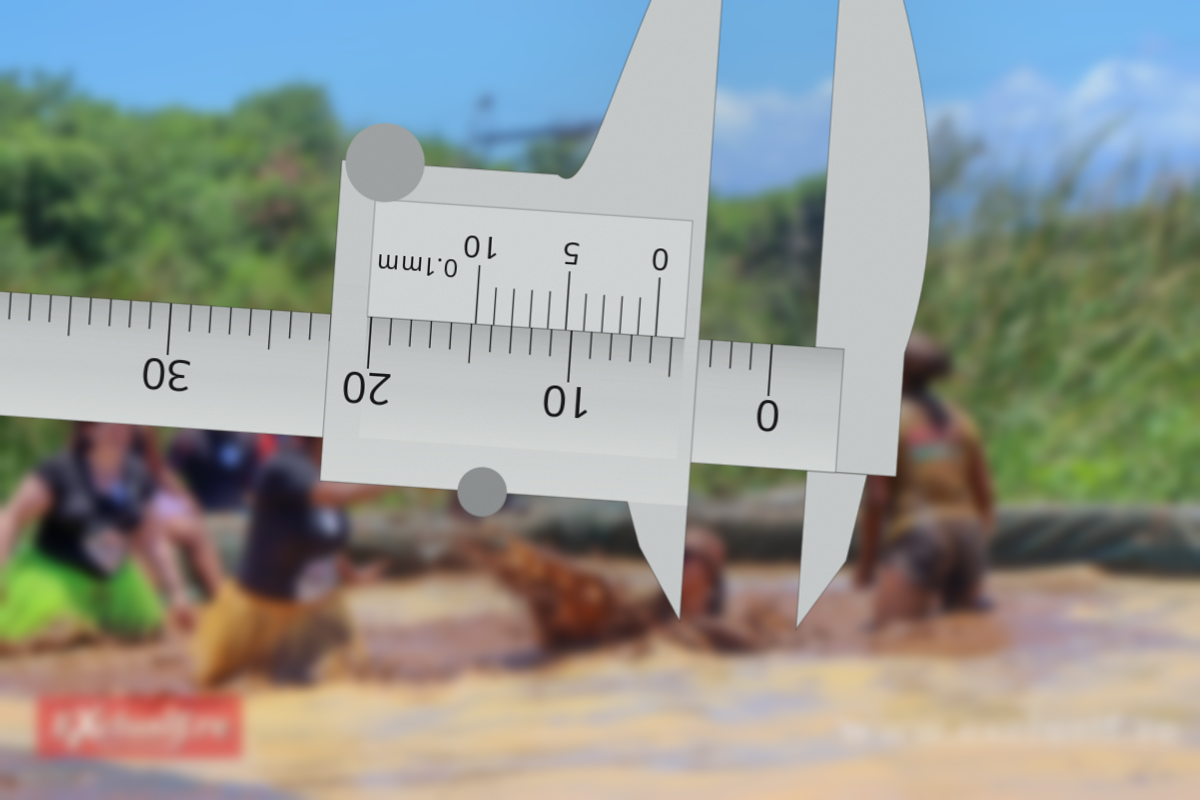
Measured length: 5.8 mm
